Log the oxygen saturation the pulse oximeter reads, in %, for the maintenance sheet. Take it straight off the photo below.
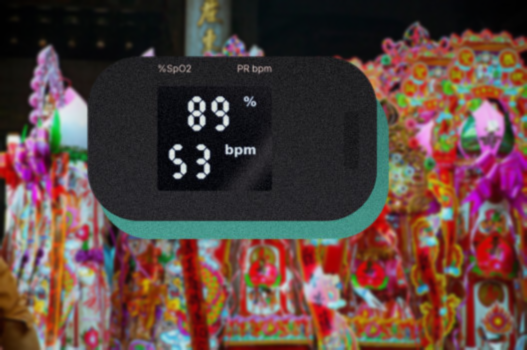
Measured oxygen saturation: 89 %
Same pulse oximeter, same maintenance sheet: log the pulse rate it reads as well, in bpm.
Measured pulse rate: 53 bpm
